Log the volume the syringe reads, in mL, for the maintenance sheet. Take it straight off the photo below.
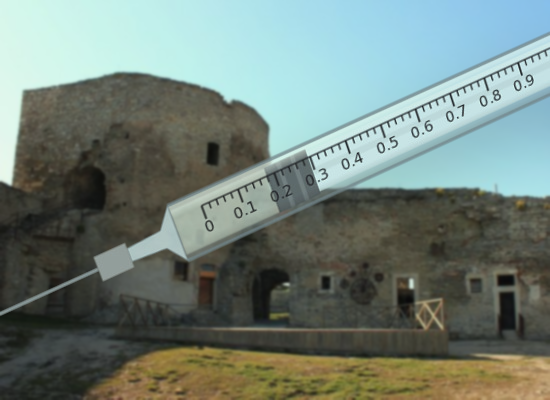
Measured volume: 0.18 mL
